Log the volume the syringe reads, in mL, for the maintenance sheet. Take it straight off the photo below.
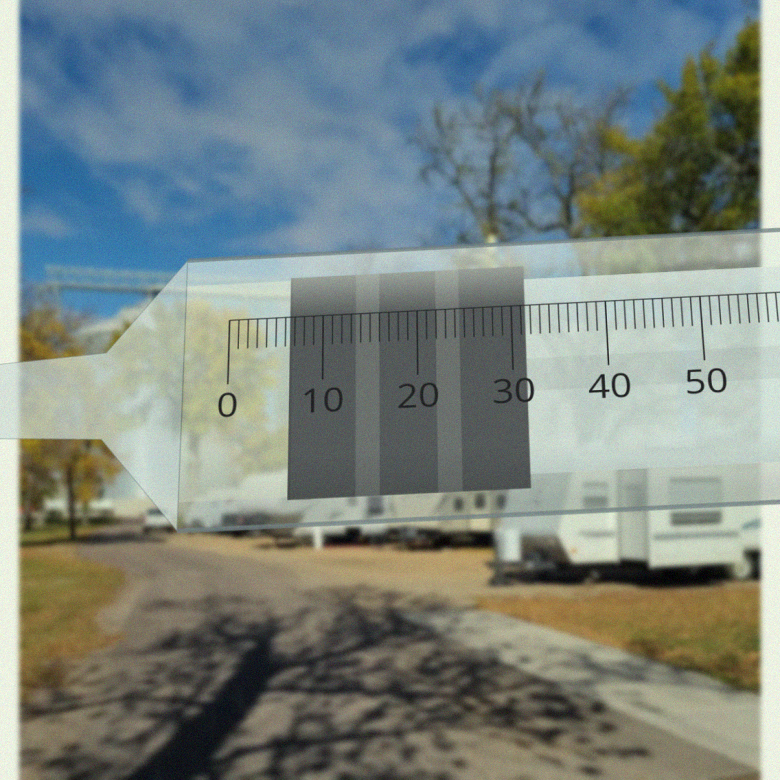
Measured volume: 6.5 mL
